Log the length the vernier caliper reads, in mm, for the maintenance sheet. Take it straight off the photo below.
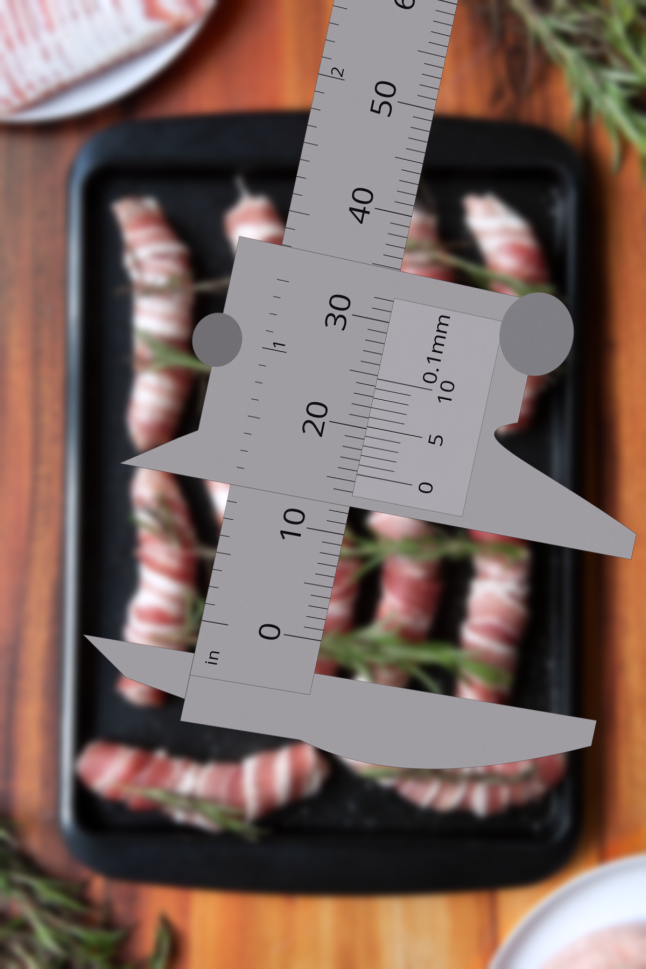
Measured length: 15.7 mm
